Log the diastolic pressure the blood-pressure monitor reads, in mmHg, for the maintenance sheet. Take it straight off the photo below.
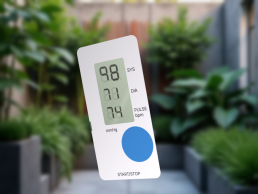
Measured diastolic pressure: 71 mmHg
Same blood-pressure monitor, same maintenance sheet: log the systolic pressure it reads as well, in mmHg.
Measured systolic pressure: 98 mmHg
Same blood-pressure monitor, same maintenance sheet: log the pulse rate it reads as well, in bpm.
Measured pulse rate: 74 bpm
